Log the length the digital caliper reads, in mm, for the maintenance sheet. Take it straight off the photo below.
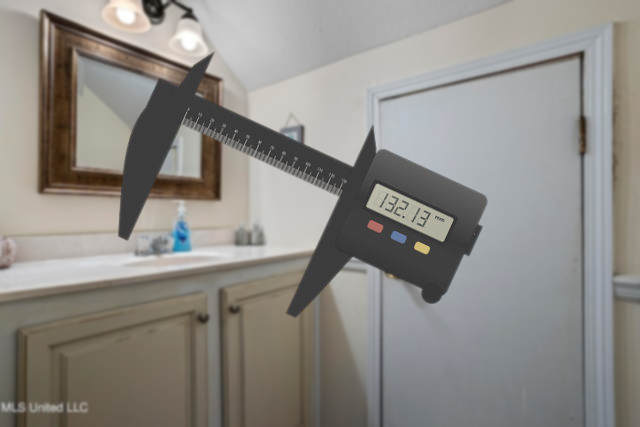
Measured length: 132.13 mm
